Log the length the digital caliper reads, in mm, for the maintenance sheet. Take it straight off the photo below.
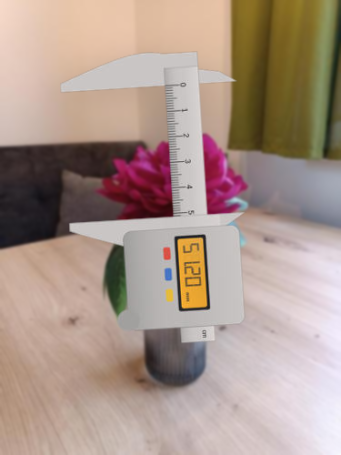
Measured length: 51.20 mm
